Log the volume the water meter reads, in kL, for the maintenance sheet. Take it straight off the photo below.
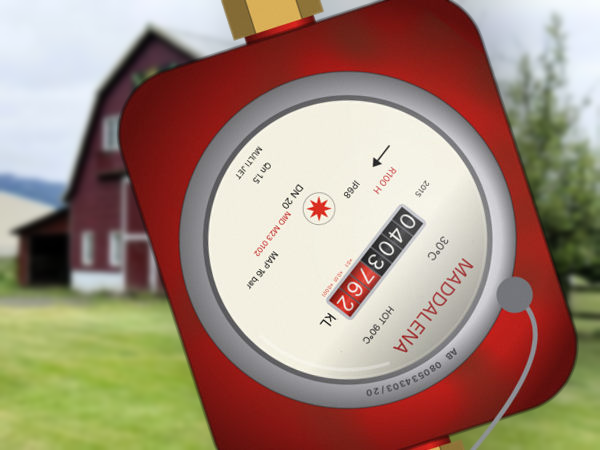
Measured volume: 403.762 kL
